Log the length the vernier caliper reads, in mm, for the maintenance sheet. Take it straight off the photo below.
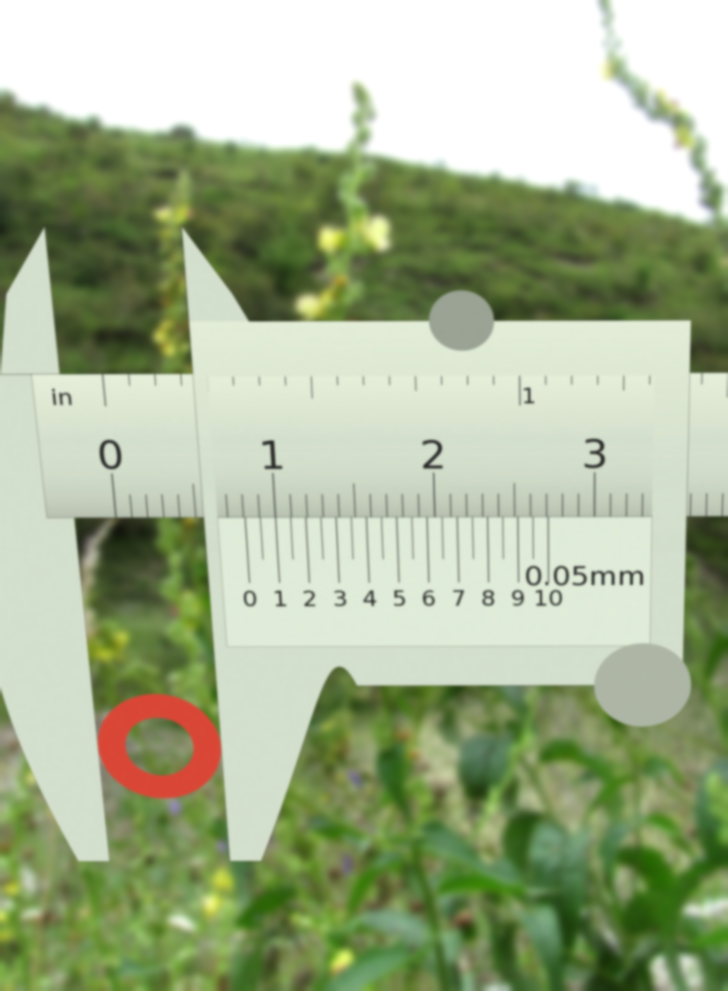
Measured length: 8.1 mm
